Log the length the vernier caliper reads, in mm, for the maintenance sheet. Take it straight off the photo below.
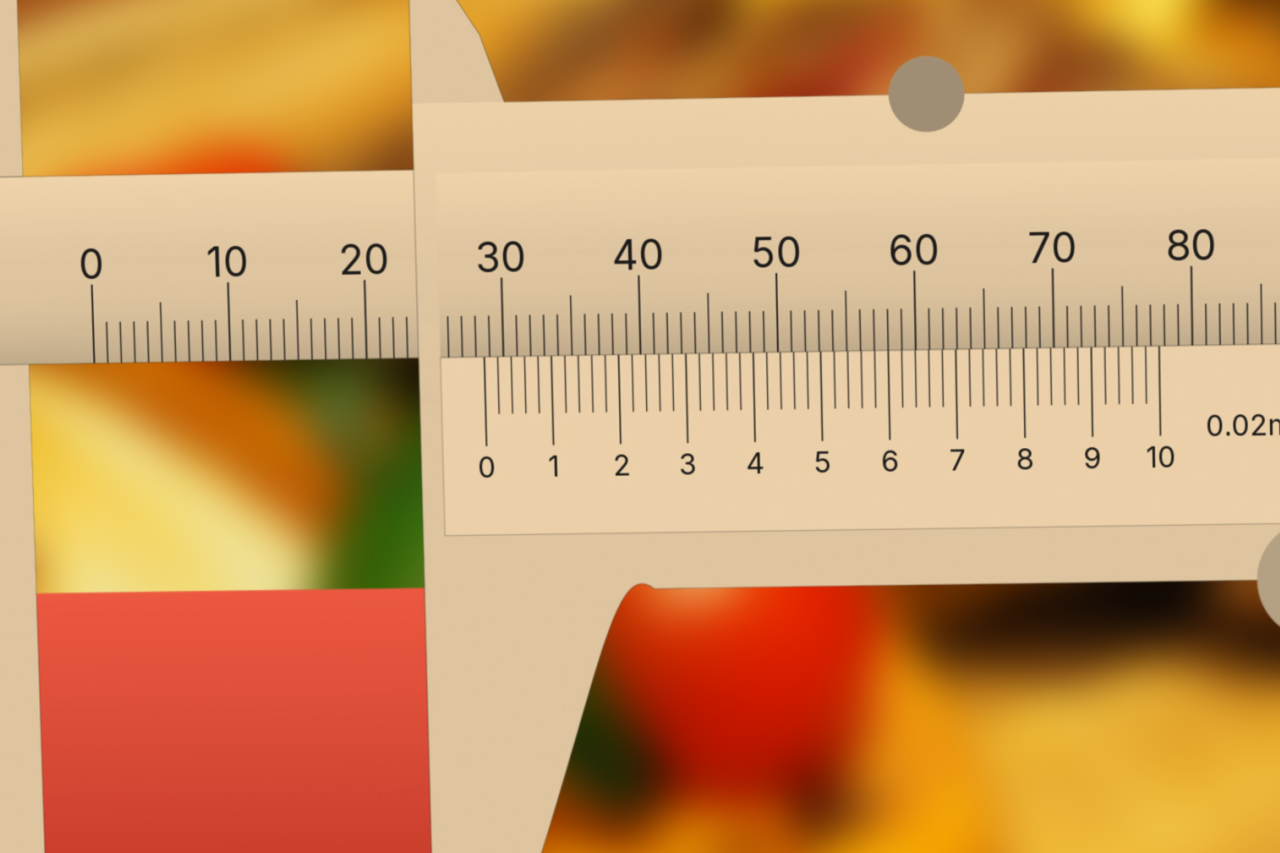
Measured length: 28.6 mm
